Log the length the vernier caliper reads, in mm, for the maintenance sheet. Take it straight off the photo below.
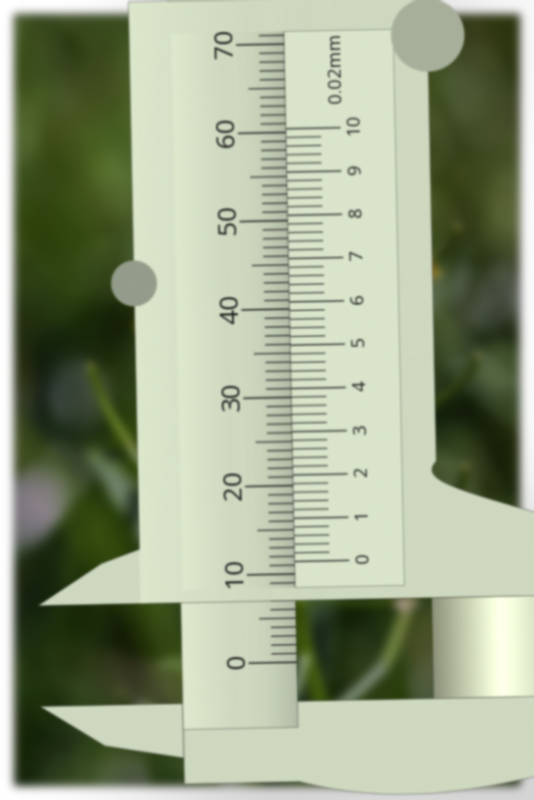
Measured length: 11.4 mm
